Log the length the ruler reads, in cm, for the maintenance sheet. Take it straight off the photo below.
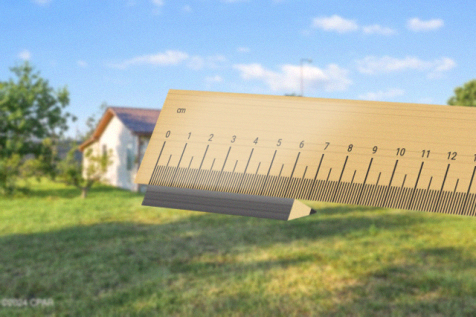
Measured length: 7.5 cm
